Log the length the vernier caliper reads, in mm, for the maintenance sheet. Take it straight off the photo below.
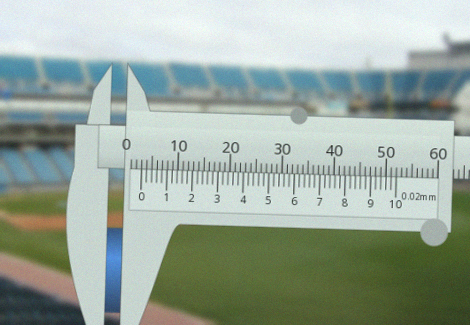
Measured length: 3.0 mm
